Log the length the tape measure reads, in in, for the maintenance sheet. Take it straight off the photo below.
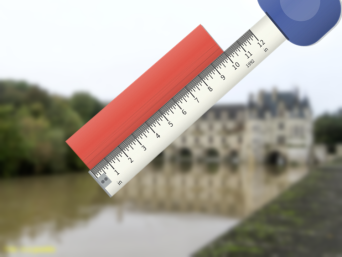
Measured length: 10 in
